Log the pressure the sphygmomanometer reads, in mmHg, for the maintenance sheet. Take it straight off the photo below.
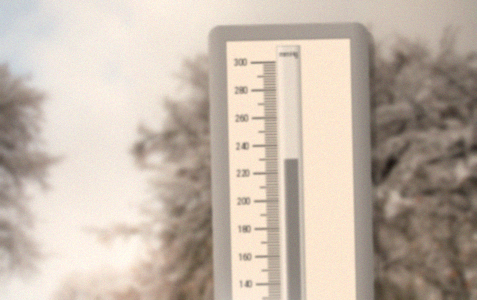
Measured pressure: 230 mmHg
